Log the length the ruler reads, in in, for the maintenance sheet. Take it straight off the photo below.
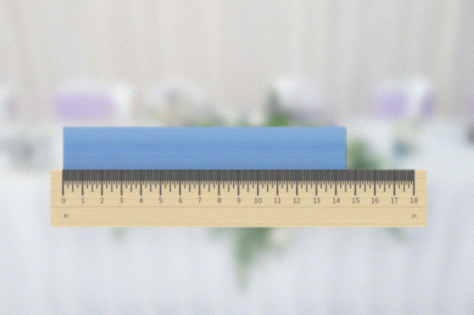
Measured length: 14.5 in
